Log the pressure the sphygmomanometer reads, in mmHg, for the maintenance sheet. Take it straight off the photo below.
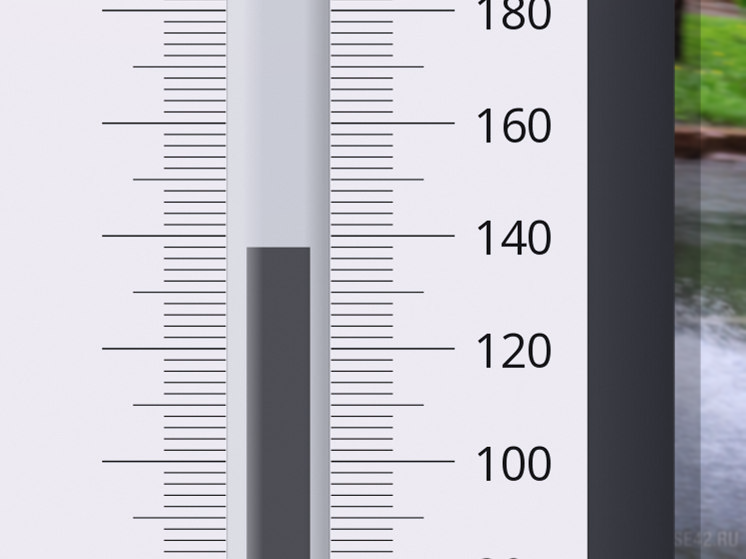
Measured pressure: 138 mmHg
